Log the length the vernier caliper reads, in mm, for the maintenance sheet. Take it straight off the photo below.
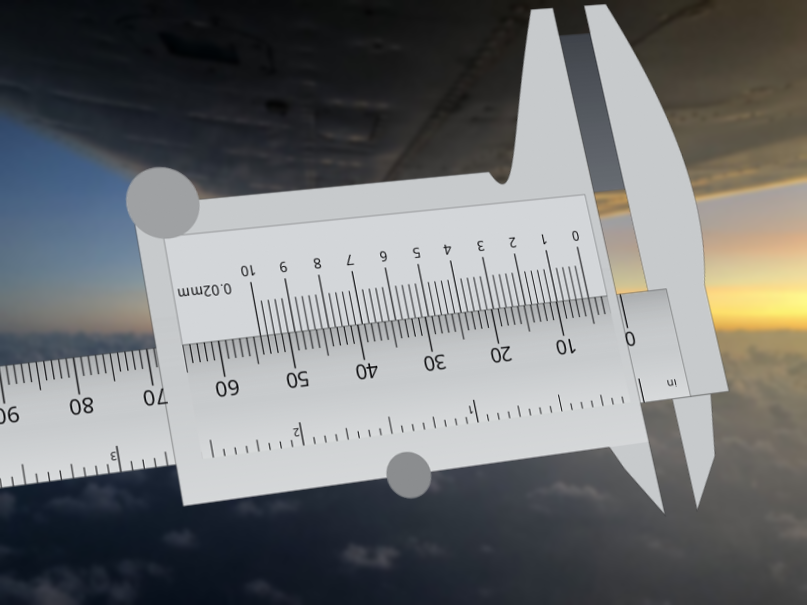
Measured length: 5.0 mm
